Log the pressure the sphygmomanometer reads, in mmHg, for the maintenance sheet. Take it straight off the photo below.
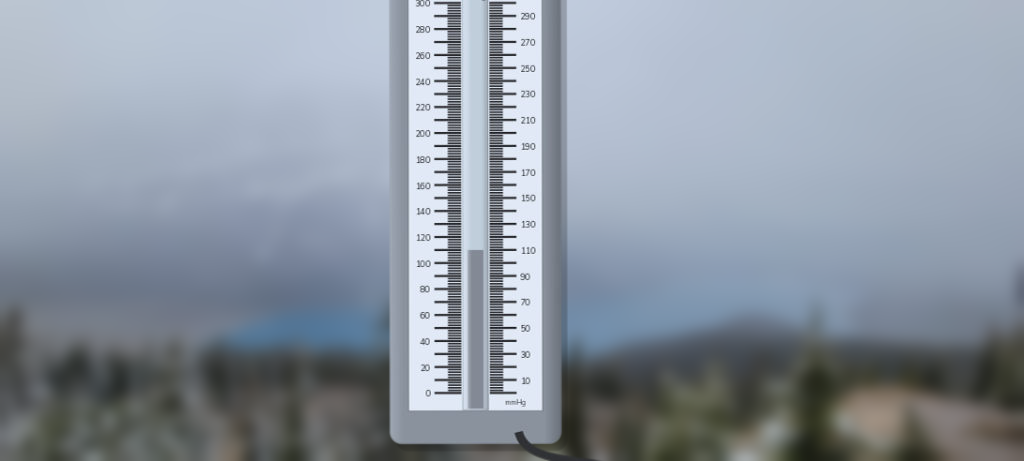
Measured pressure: 110 mmHg
